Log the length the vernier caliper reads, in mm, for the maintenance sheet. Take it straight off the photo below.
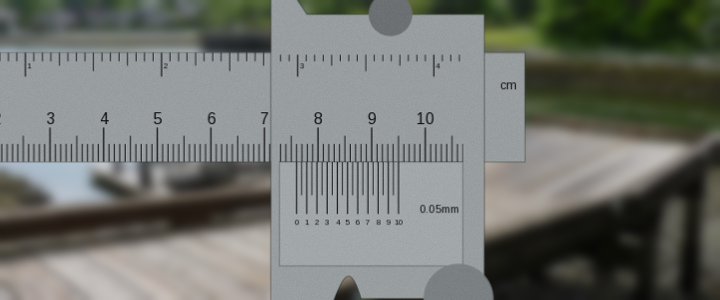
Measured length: 76.0 mm
